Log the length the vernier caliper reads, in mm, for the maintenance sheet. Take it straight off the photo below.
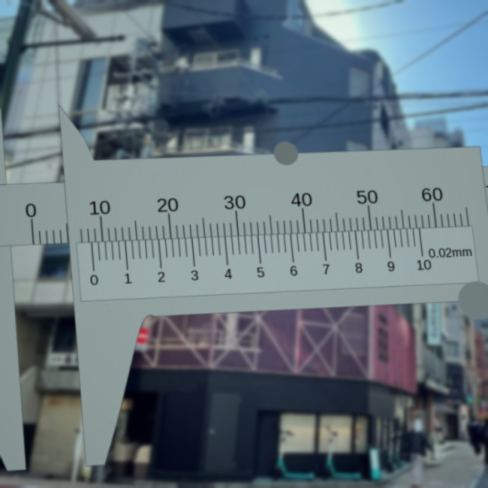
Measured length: 8.4 mm
